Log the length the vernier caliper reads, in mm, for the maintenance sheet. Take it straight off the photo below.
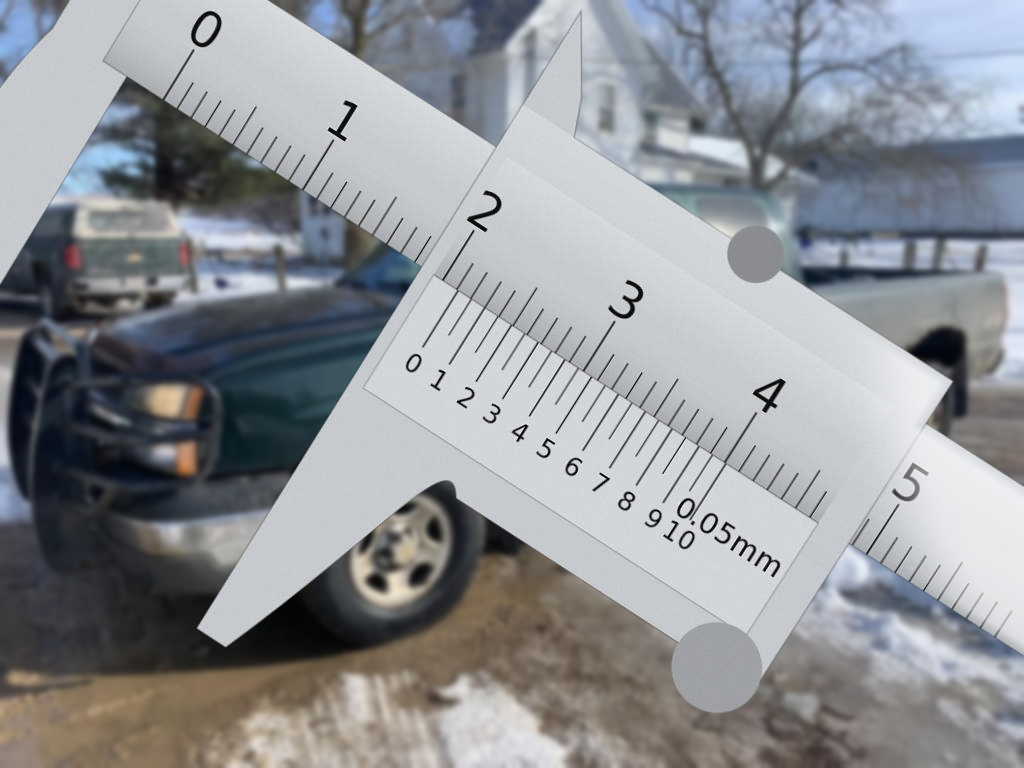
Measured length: 21.1 mm
